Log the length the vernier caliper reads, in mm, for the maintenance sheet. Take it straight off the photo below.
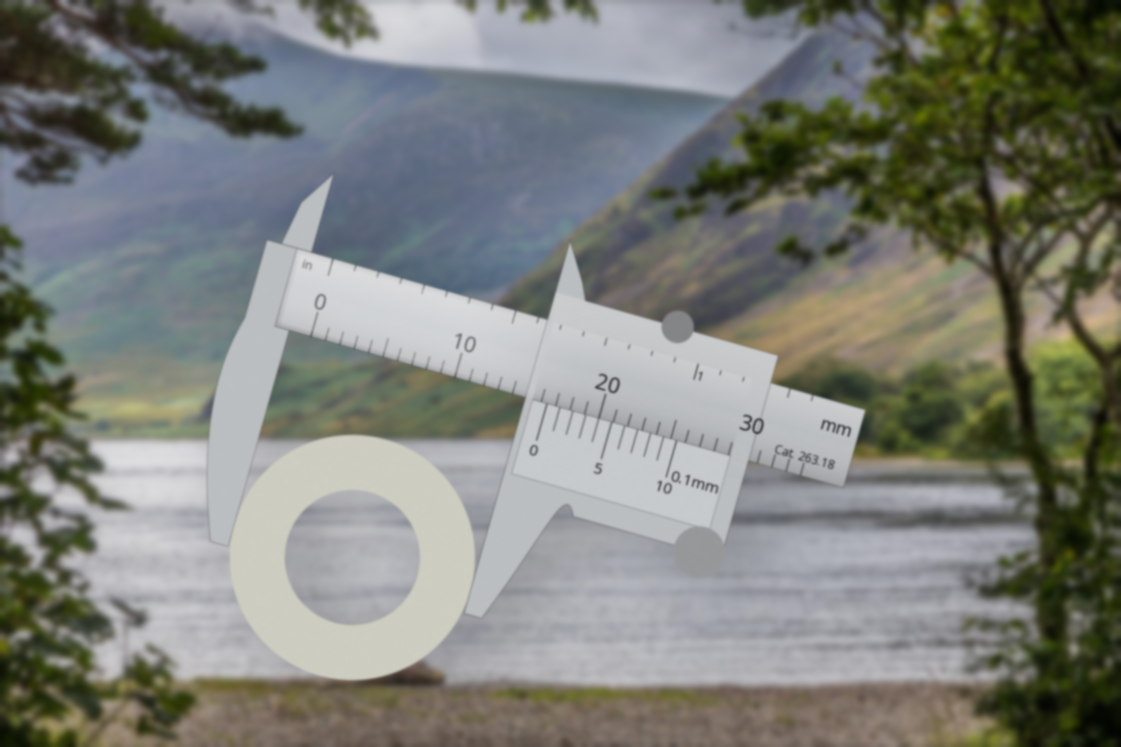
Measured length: 16.4 mm
